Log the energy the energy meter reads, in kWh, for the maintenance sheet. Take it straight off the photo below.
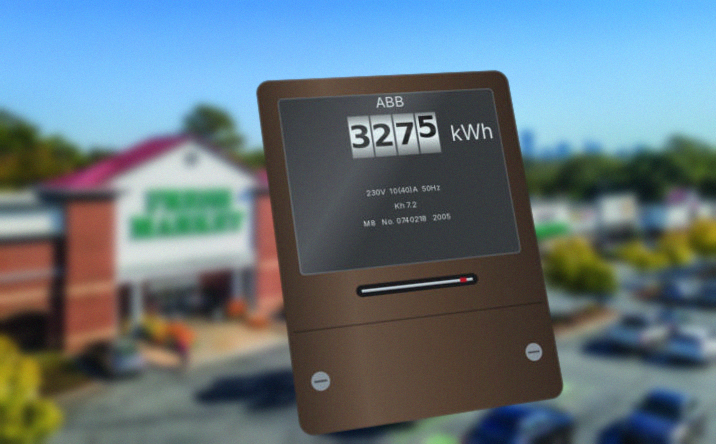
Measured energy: 3275 kWh
